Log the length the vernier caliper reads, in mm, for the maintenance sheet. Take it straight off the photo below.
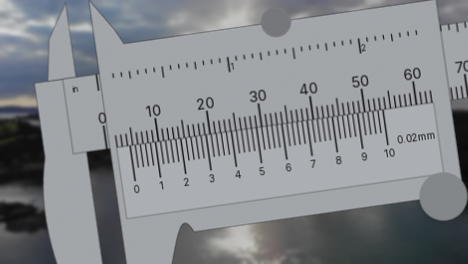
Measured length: 4.5 mm
